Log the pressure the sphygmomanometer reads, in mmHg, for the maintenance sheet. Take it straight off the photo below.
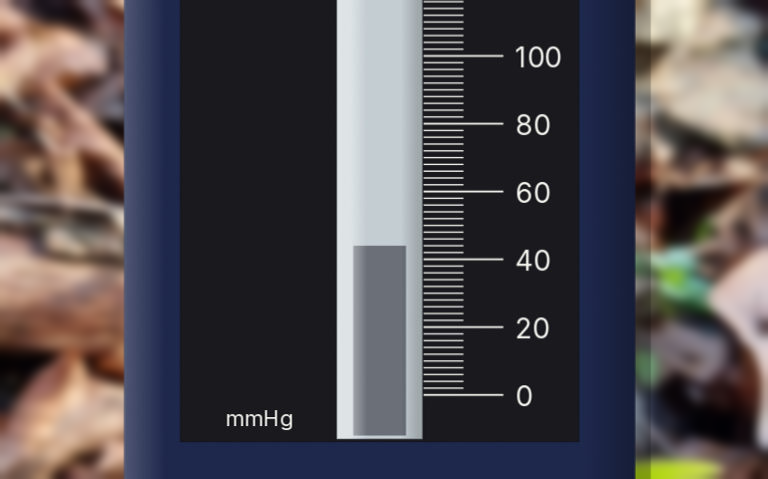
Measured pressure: 44 mmHg
